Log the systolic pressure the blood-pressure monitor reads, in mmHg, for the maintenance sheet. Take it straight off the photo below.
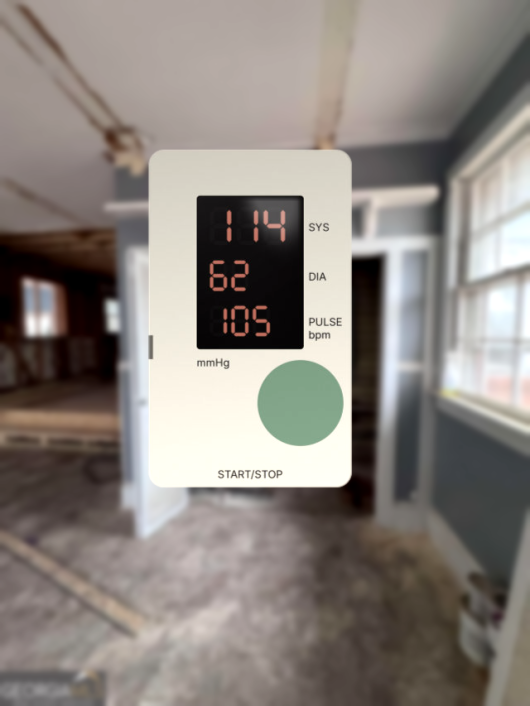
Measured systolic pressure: 114 mmHg
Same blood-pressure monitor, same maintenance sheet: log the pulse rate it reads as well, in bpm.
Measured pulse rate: 105 bpm
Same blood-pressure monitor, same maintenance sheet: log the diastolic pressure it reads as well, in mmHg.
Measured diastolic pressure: 62 mmHg
